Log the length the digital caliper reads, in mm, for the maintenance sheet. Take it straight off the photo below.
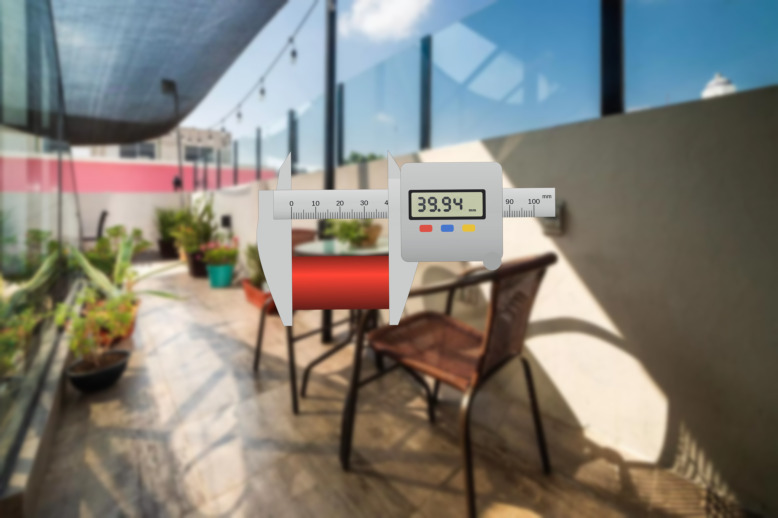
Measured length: 39.94 mm
